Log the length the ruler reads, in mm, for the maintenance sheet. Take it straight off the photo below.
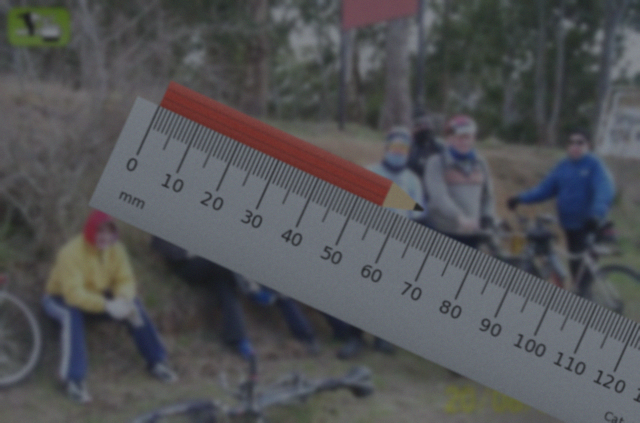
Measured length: 65 mm
